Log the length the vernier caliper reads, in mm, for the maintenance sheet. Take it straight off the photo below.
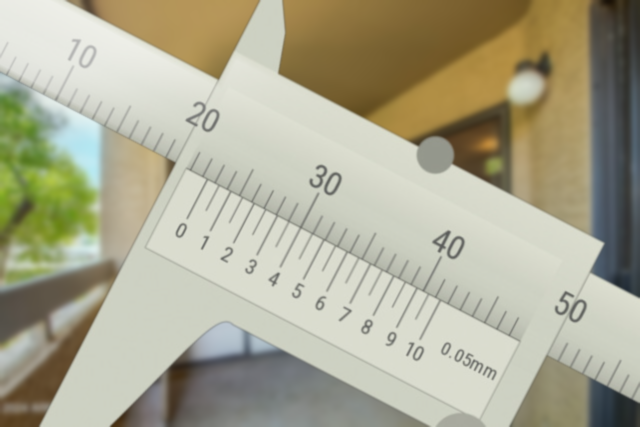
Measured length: 22.4 mm
